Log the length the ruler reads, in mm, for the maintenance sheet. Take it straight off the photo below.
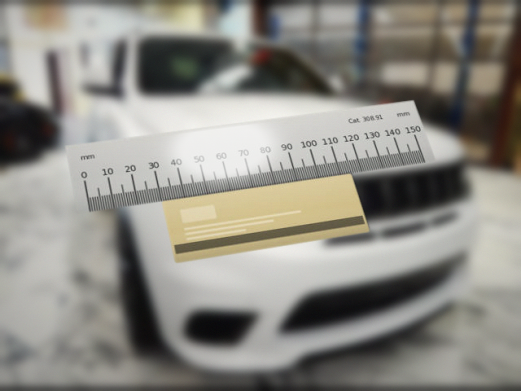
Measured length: 85 mm
